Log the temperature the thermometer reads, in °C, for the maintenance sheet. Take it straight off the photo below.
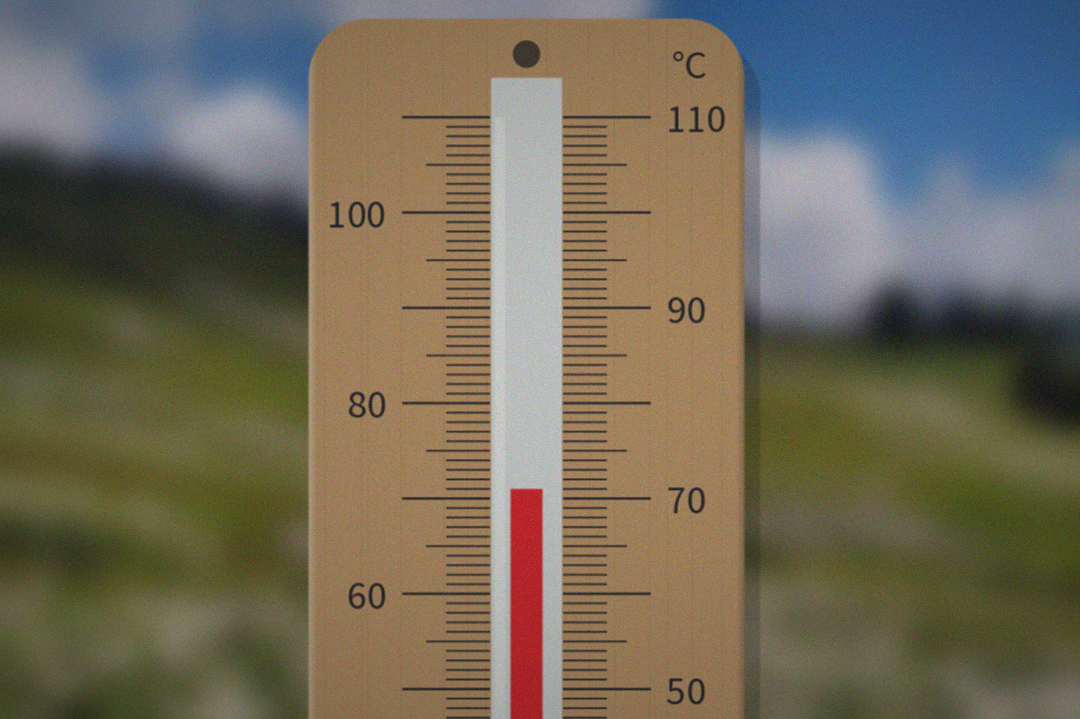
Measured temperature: 71 °C
